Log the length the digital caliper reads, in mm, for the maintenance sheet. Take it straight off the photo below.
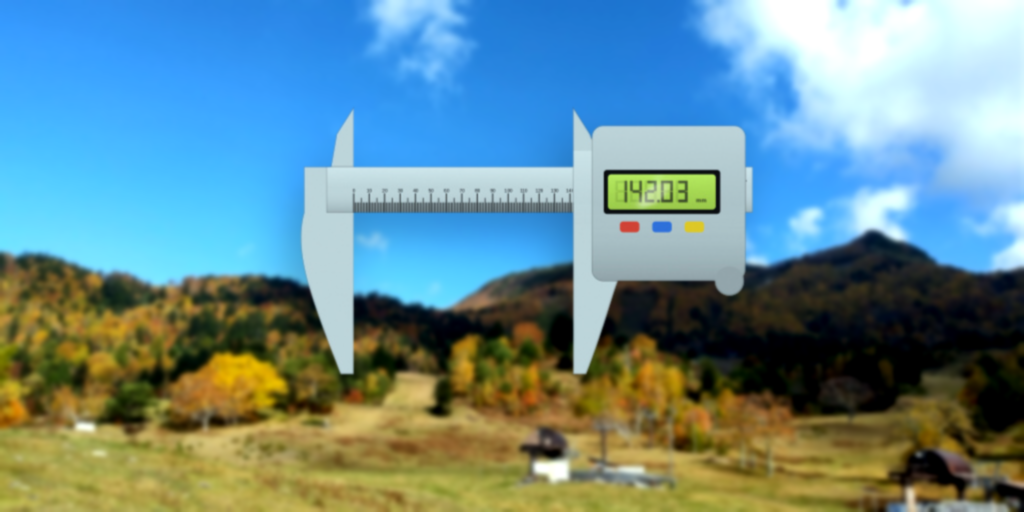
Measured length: 142.03 mm
